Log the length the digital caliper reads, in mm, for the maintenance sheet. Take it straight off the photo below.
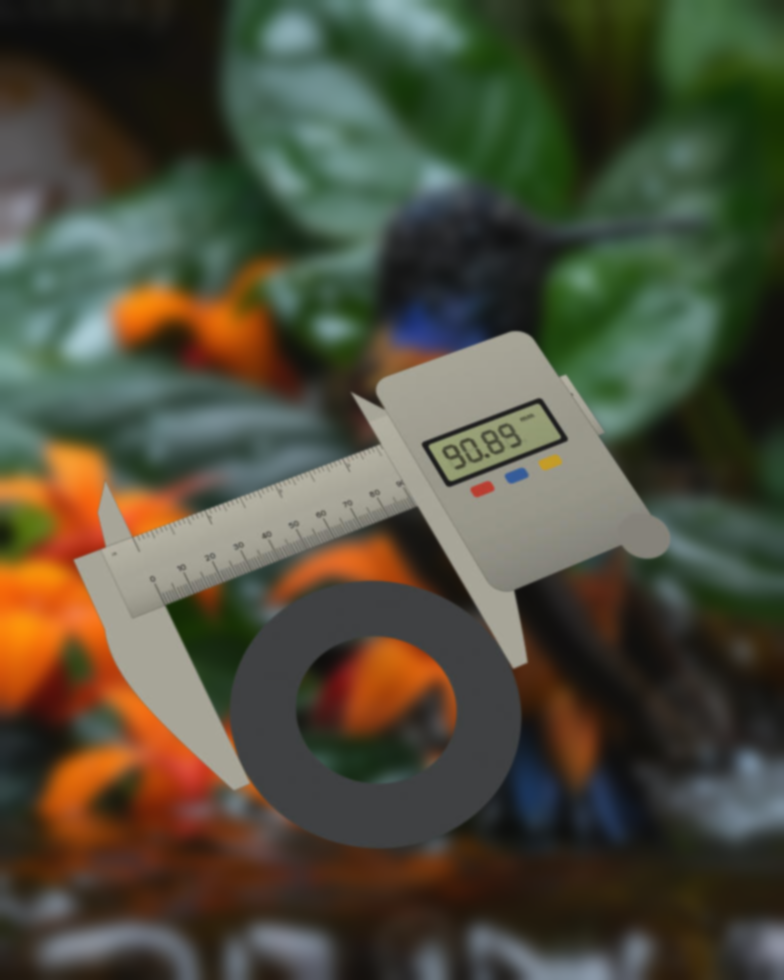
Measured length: 90.89 mm
